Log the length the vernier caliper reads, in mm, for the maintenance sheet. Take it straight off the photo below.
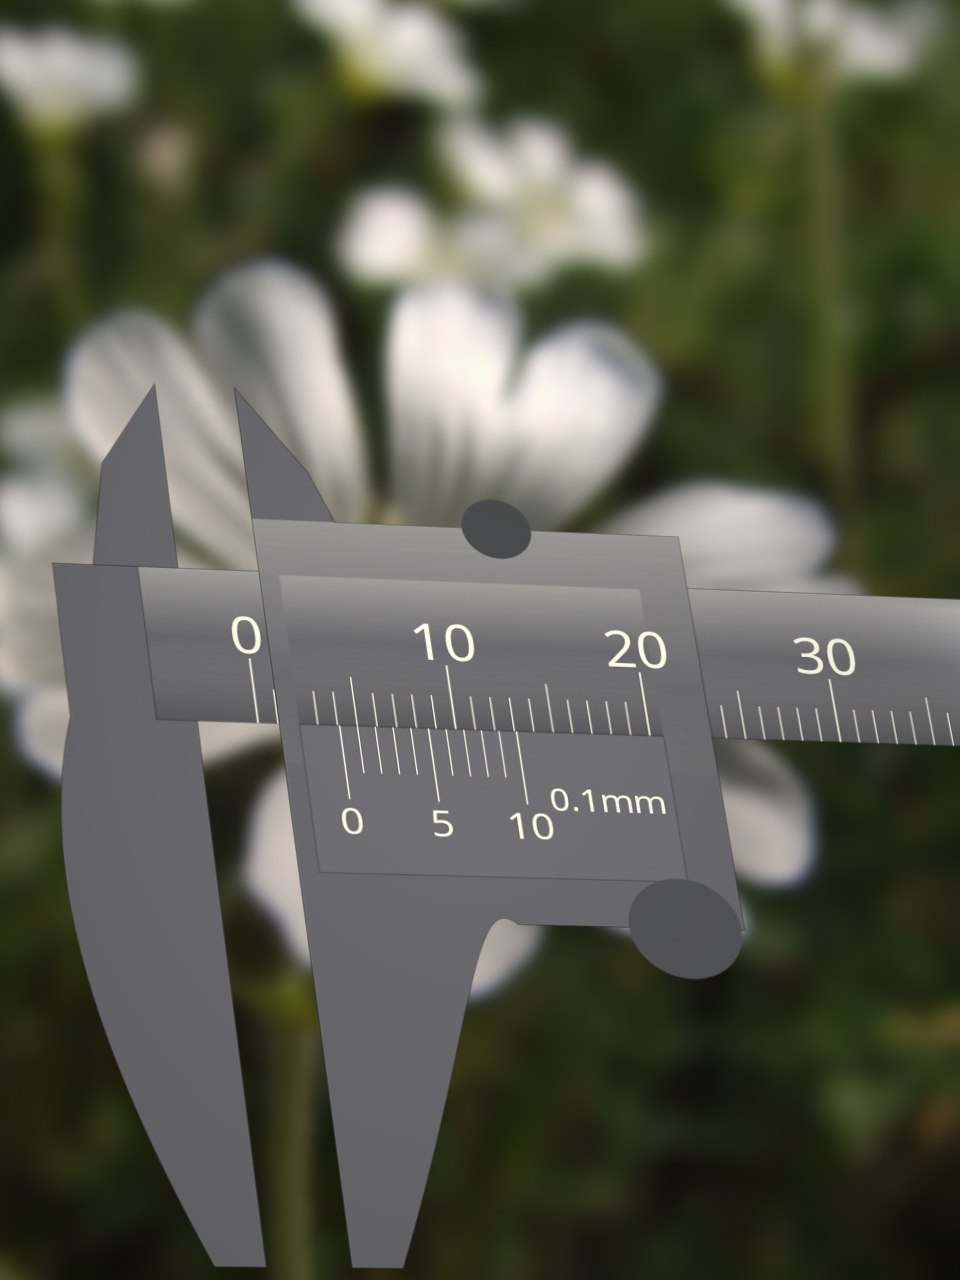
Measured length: 4.1 mm
